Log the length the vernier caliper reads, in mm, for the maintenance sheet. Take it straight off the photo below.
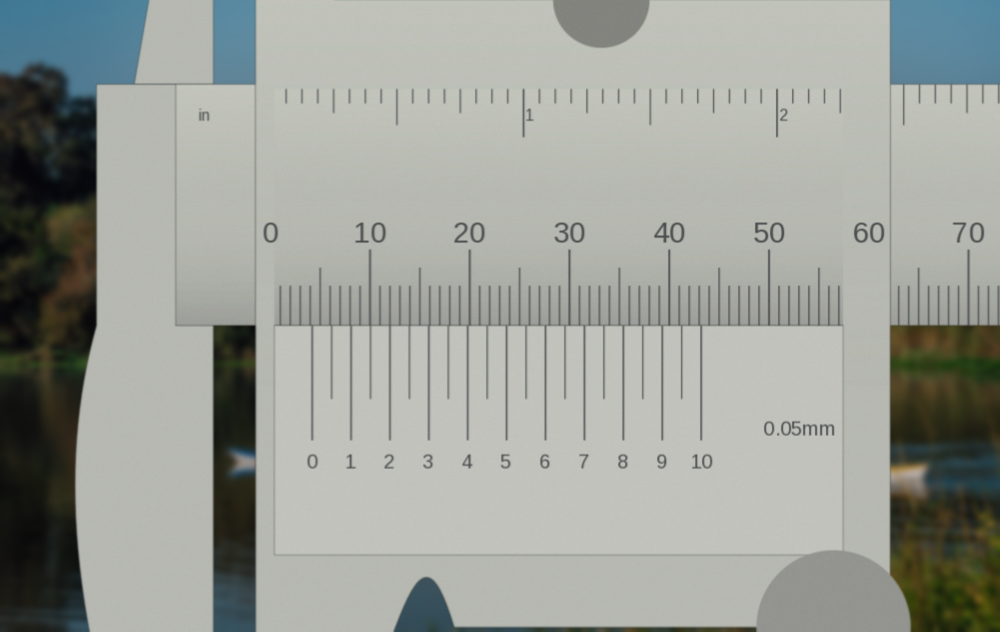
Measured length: 4.2 mm
